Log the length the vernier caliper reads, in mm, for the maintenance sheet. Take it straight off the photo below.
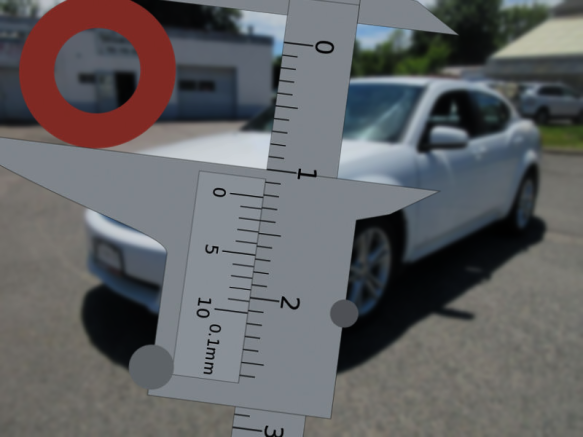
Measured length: 12.2 mm
